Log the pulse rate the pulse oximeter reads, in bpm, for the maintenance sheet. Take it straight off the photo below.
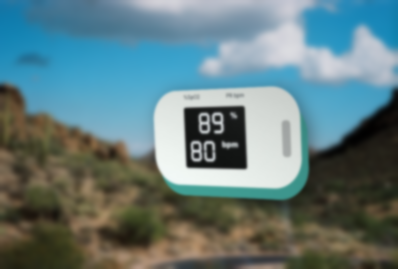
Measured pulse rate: 80 bpm
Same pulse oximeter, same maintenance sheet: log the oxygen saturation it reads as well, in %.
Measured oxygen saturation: 89 %
